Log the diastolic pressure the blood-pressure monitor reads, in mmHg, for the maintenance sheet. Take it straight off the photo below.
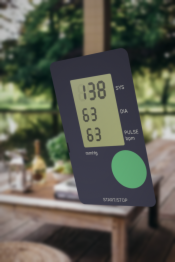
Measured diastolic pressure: 63 mmHg
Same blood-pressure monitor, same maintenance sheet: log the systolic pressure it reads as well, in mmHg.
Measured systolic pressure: 138 mmHg
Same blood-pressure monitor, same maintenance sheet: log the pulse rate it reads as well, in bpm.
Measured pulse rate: 63 bpm
